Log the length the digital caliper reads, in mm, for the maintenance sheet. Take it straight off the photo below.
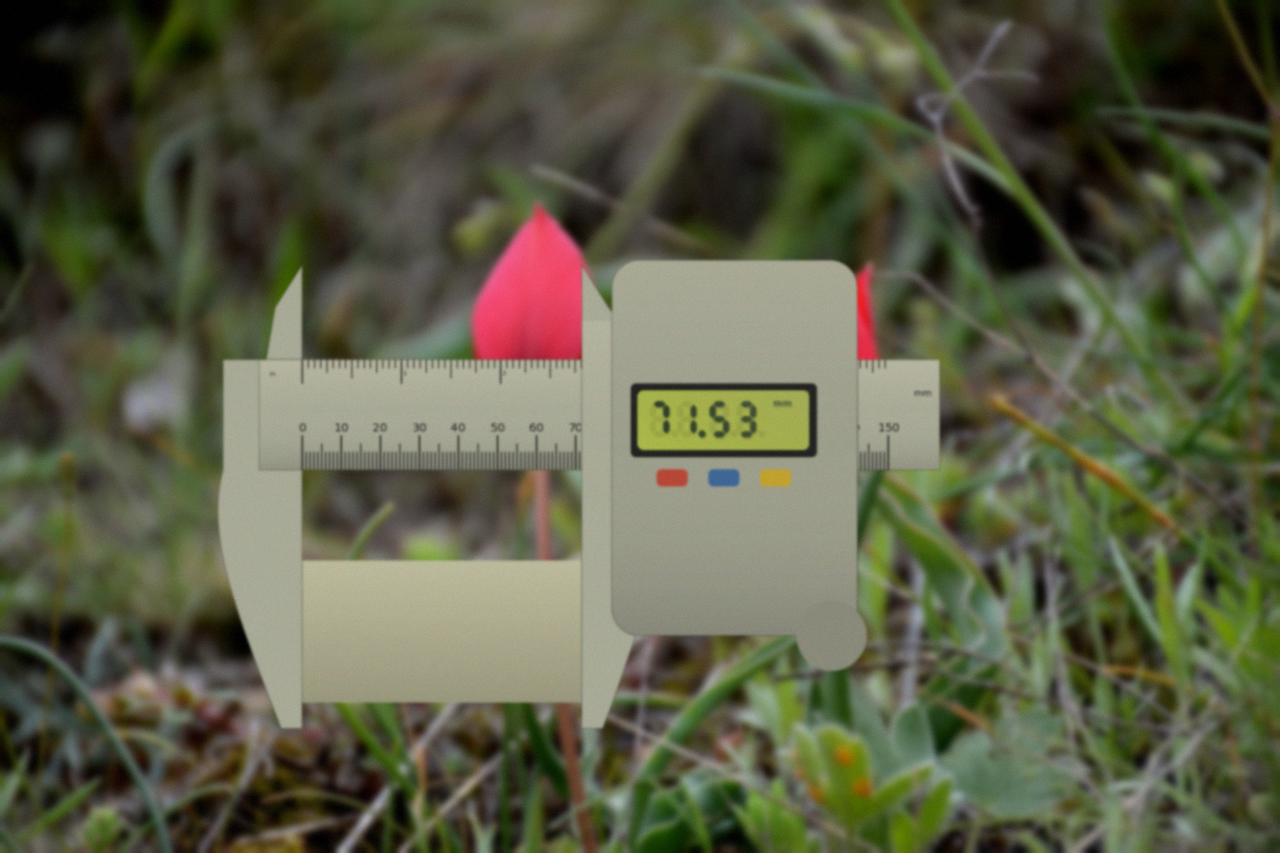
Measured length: 71.53 mm
